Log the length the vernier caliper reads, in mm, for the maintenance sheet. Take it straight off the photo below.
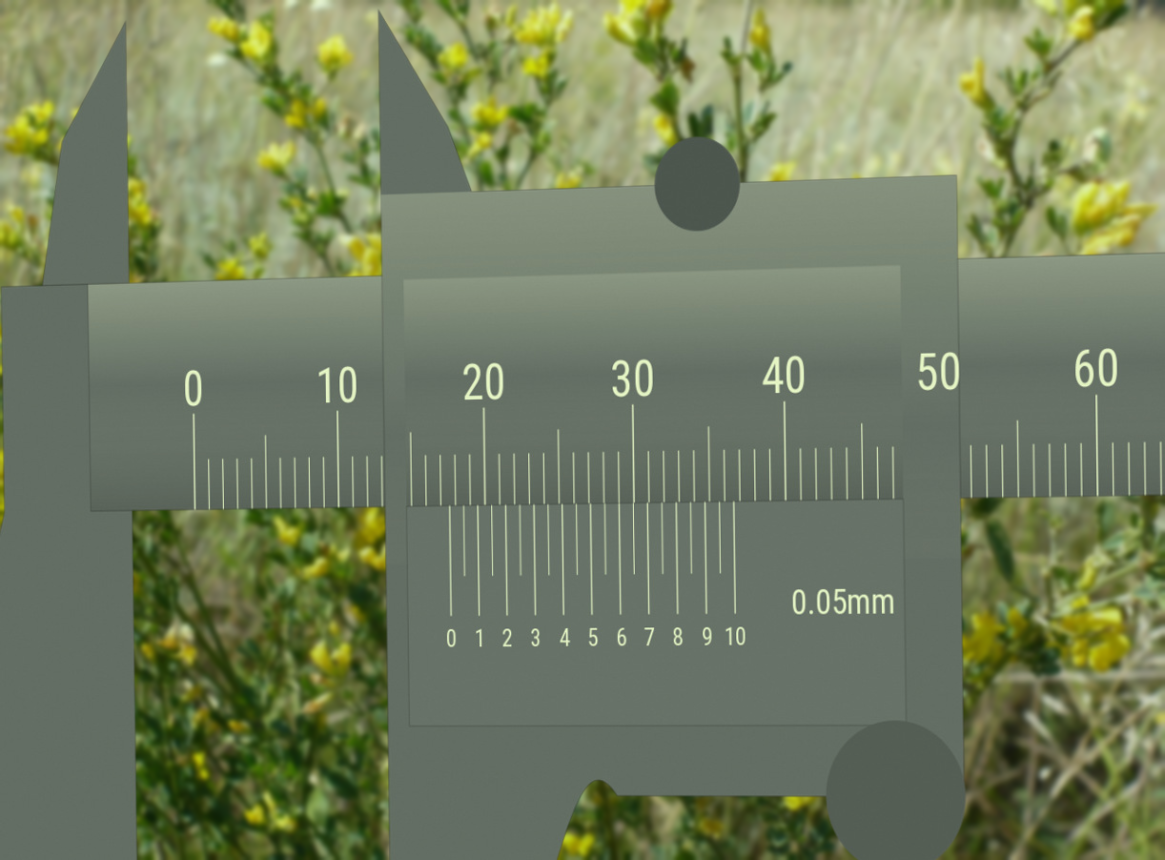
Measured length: 17.6 mm
